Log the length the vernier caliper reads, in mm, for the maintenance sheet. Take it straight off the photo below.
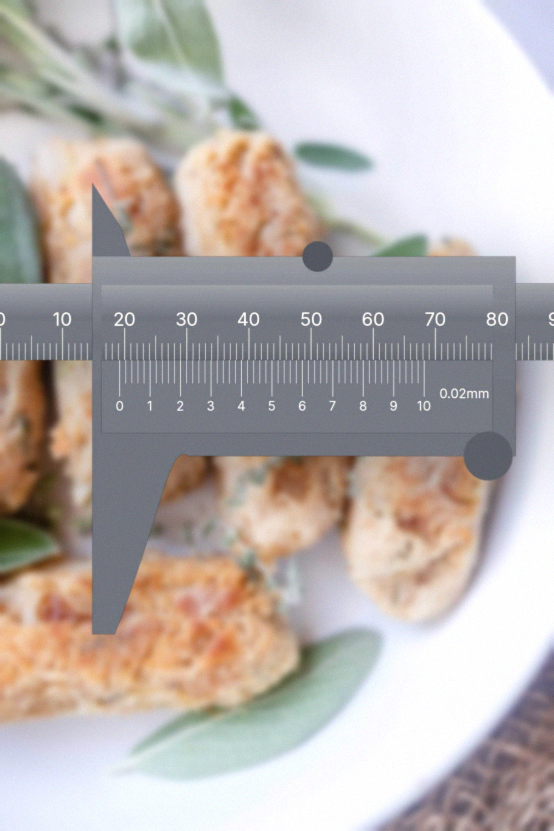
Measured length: 19.2 mm
